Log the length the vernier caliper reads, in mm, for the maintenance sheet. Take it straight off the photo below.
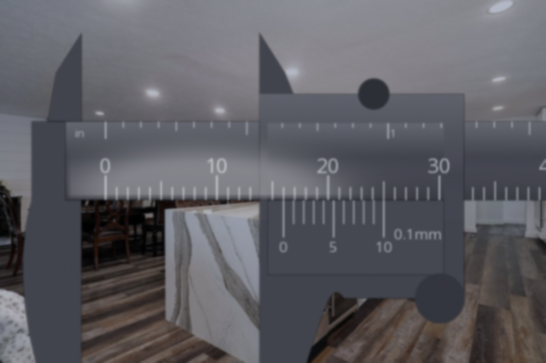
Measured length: 16.0 mm
